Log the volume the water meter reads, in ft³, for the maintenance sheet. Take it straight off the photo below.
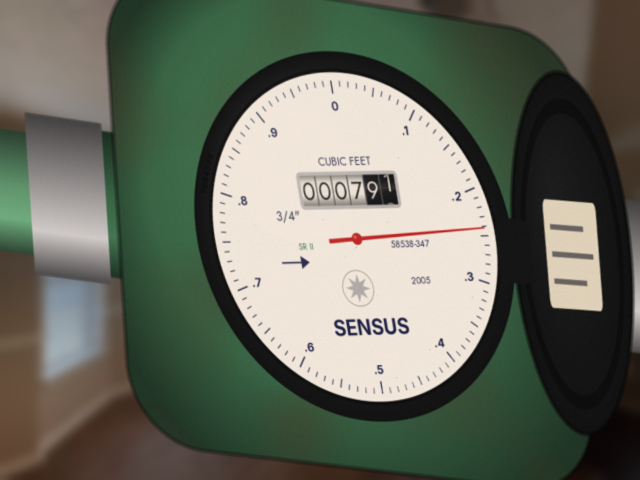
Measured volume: 791.24 ft³
